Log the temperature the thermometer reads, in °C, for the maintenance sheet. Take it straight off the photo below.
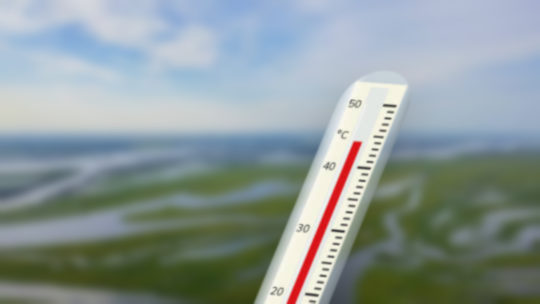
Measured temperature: 44 °C
